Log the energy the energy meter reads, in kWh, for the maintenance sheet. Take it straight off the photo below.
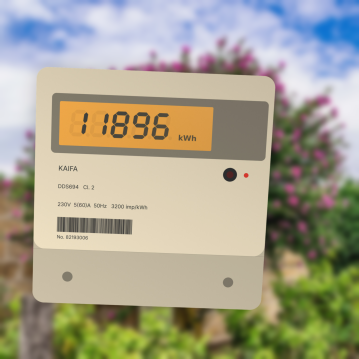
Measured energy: 11896 kWh
